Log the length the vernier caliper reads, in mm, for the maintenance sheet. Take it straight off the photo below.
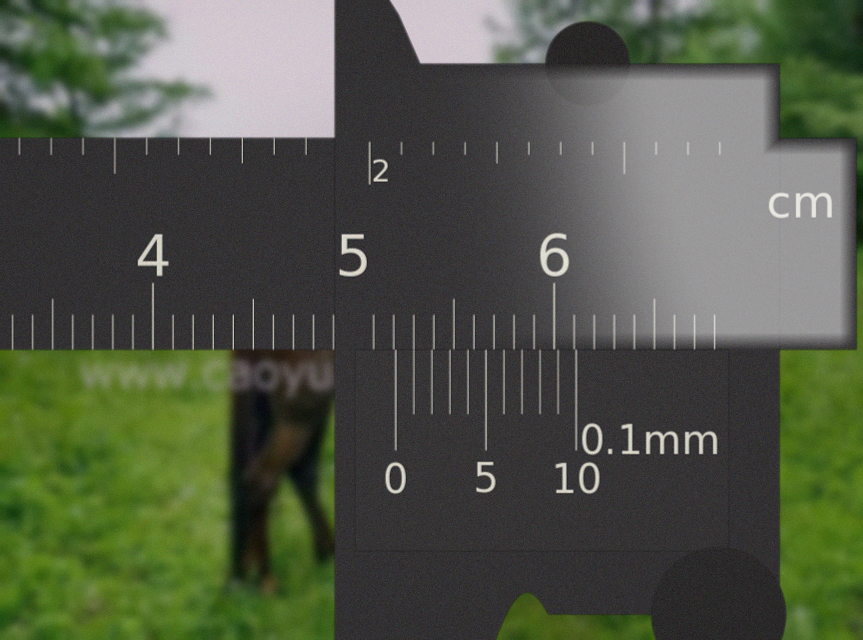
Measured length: 52.1 mm
